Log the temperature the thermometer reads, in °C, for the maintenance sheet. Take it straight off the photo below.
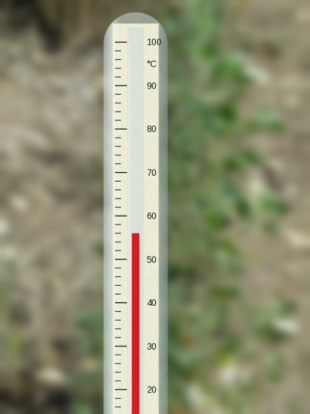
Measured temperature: 56 °C
